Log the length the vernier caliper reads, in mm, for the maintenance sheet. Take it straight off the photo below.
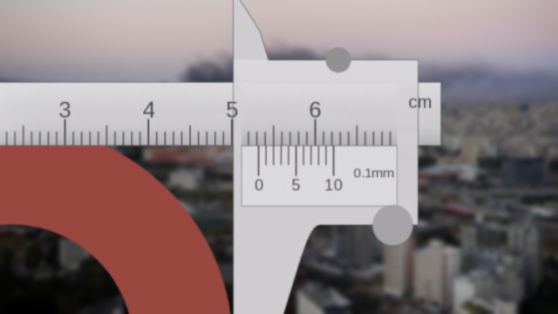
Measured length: 53.2 mm
